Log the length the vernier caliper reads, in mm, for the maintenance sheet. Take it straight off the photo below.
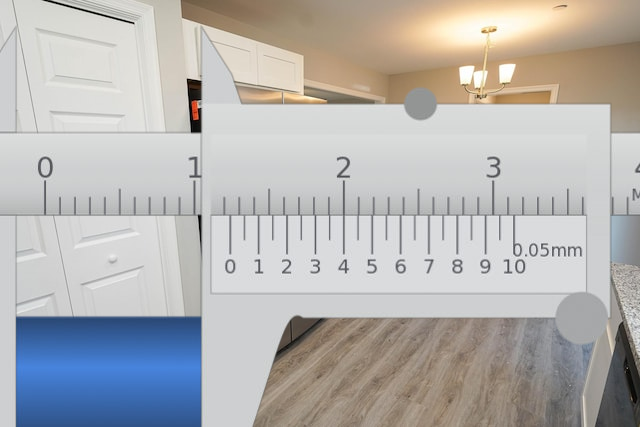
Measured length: 12.4 mm
